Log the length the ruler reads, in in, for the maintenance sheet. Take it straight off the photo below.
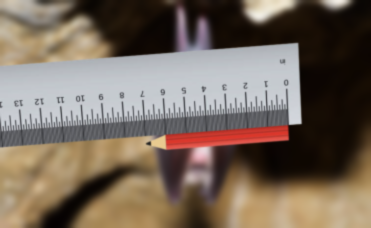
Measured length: 7 in
